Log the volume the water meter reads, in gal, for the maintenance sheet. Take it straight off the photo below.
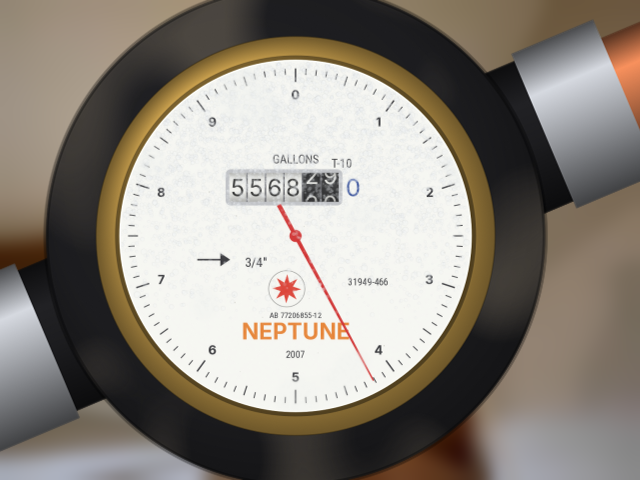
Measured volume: 5568294.2 gal
